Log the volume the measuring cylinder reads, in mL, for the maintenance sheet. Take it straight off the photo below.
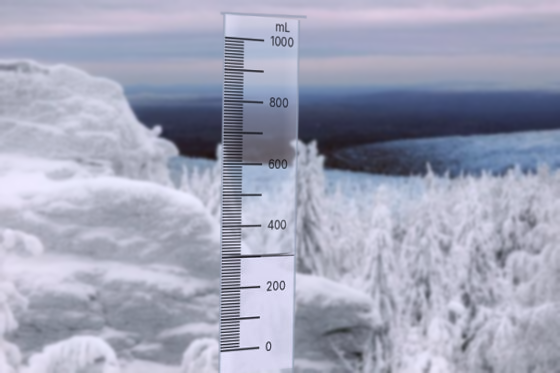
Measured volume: 300 mL
